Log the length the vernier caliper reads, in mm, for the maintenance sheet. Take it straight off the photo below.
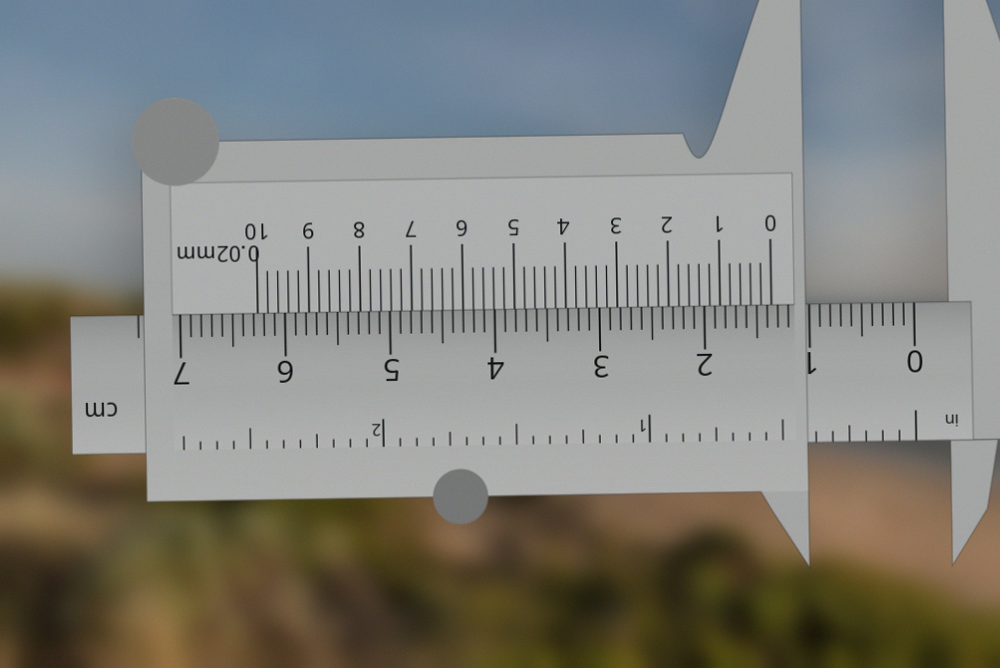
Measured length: 13.6 mm
